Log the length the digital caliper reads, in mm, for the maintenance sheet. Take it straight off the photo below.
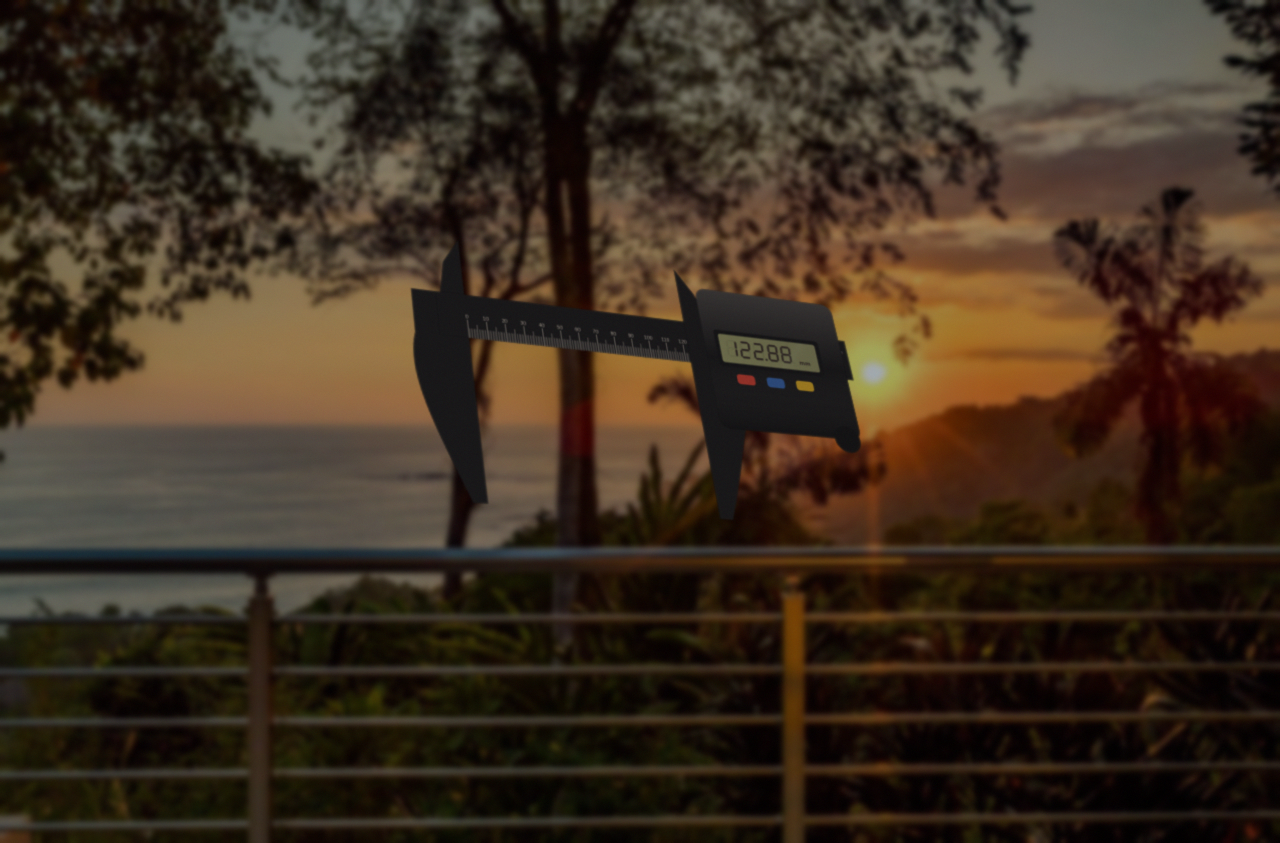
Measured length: 122.88 mm
